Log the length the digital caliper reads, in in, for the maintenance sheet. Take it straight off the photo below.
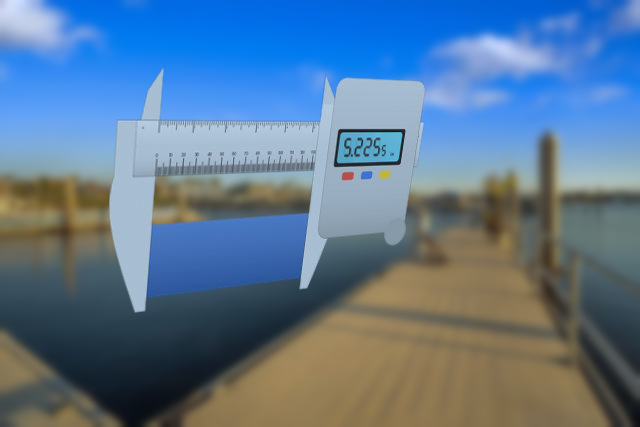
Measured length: 5.2255 in
